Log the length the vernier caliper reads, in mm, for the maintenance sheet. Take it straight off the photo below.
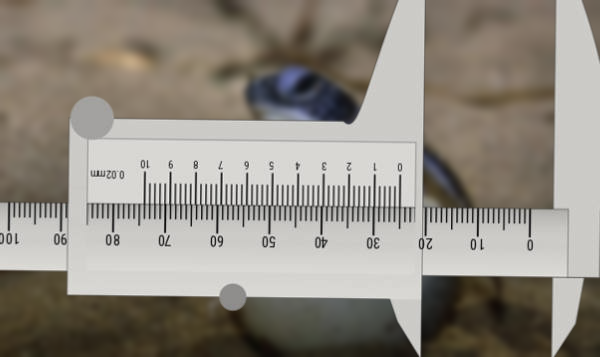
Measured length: 25.0 mm
